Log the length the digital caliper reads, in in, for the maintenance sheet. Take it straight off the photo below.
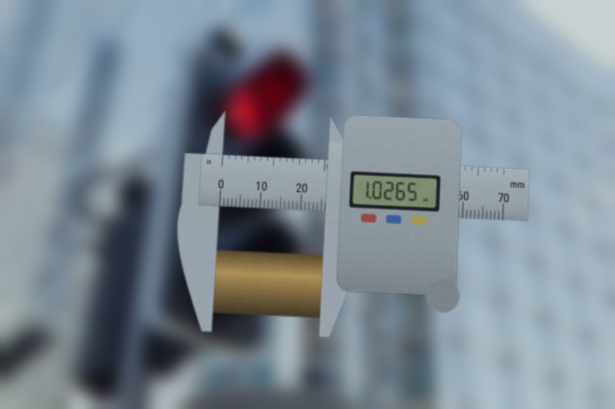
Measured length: 1.0265 in
